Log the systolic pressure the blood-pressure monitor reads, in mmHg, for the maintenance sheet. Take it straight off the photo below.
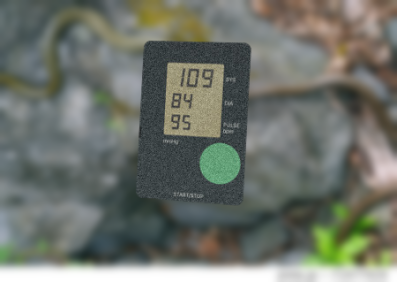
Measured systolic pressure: 109 mmHg
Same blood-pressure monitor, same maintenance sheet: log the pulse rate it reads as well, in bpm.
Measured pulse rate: 95 bpm
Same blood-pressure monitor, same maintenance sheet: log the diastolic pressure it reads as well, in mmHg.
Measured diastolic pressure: 84 mmHg
